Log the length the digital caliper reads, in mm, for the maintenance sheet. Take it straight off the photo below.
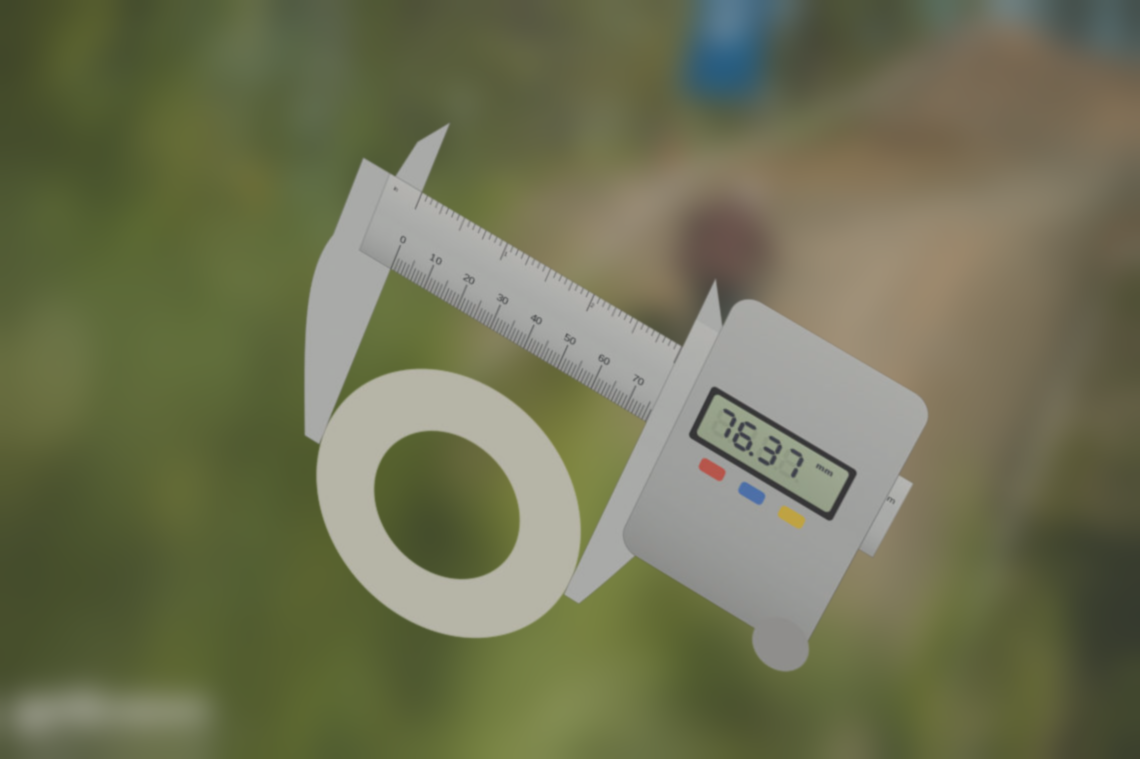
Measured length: 76.37 mm
